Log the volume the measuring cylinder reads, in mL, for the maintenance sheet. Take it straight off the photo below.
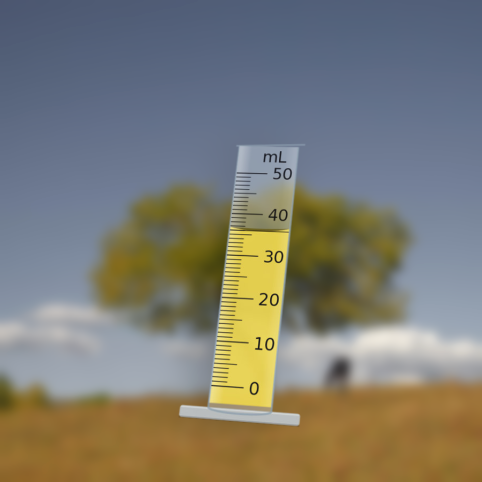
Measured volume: 36 mL
